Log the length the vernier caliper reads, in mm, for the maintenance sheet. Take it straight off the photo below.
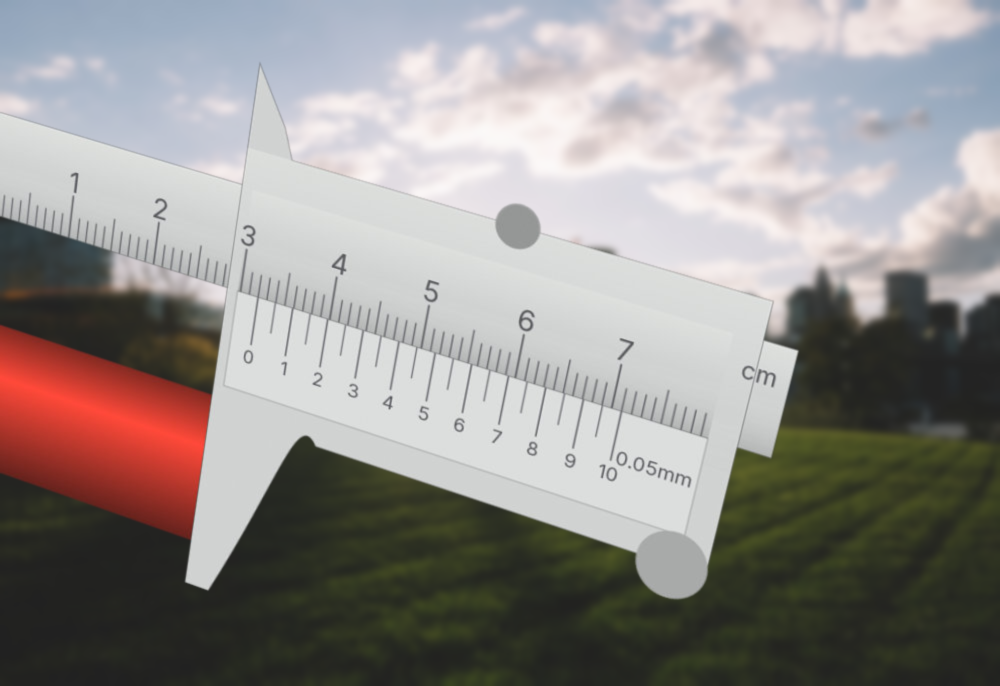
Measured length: 32.0 mm
